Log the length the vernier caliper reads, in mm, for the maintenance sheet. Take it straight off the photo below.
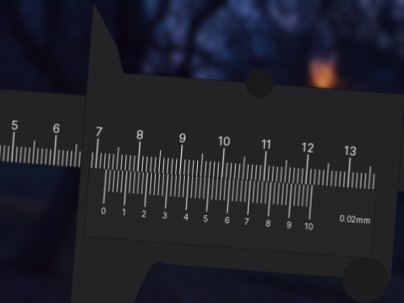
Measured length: 72.5 mm
